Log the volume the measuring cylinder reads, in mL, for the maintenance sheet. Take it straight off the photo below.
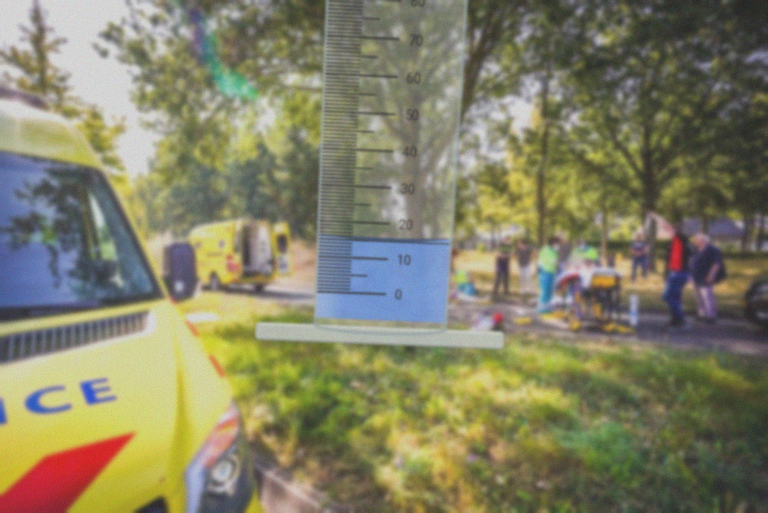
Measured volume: 15 mL
